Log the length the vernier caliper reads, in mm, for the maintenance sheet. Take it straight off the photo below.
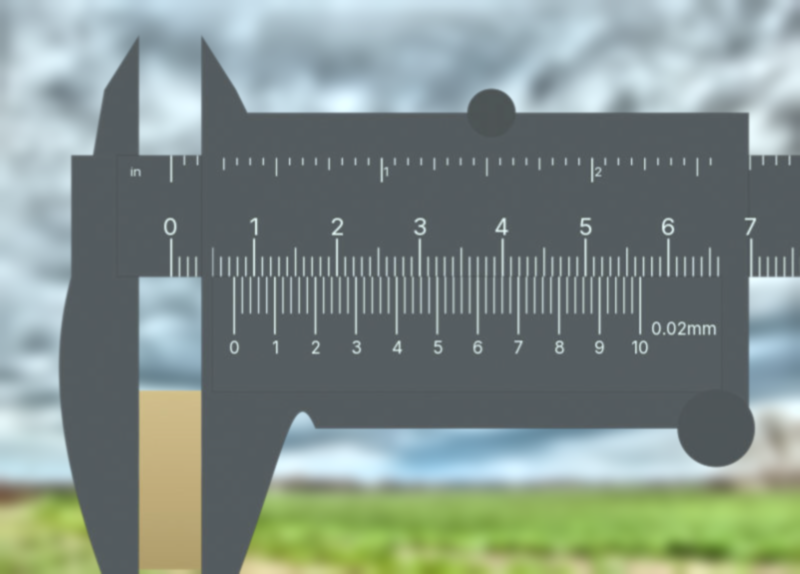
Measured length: 7.6 mm
